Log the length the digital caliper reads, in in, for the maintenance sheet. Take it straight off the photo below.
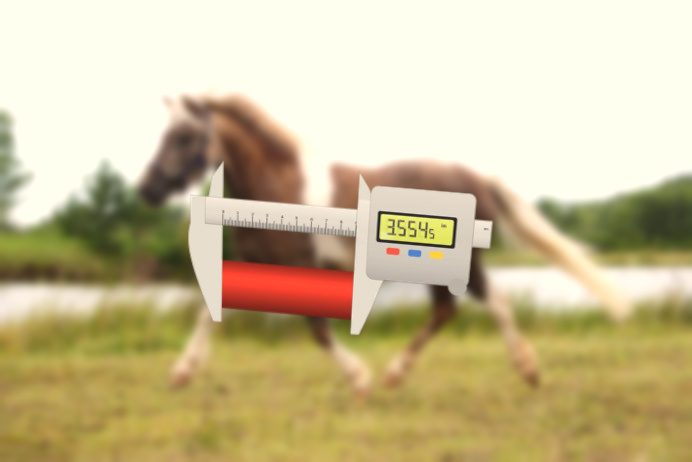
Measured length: 3.5545 in
